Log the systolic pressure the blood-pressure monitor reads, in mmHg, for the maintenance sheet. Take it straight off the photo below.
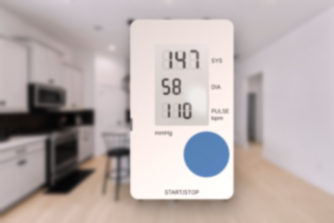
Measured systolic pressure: 147 mmHg
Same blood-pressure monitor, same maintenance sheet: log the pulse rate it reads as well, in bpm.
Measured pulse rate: 110 bpm
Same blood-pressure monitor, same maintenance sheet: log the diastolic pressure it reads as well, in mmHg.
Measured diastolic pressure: 58 mmHg
